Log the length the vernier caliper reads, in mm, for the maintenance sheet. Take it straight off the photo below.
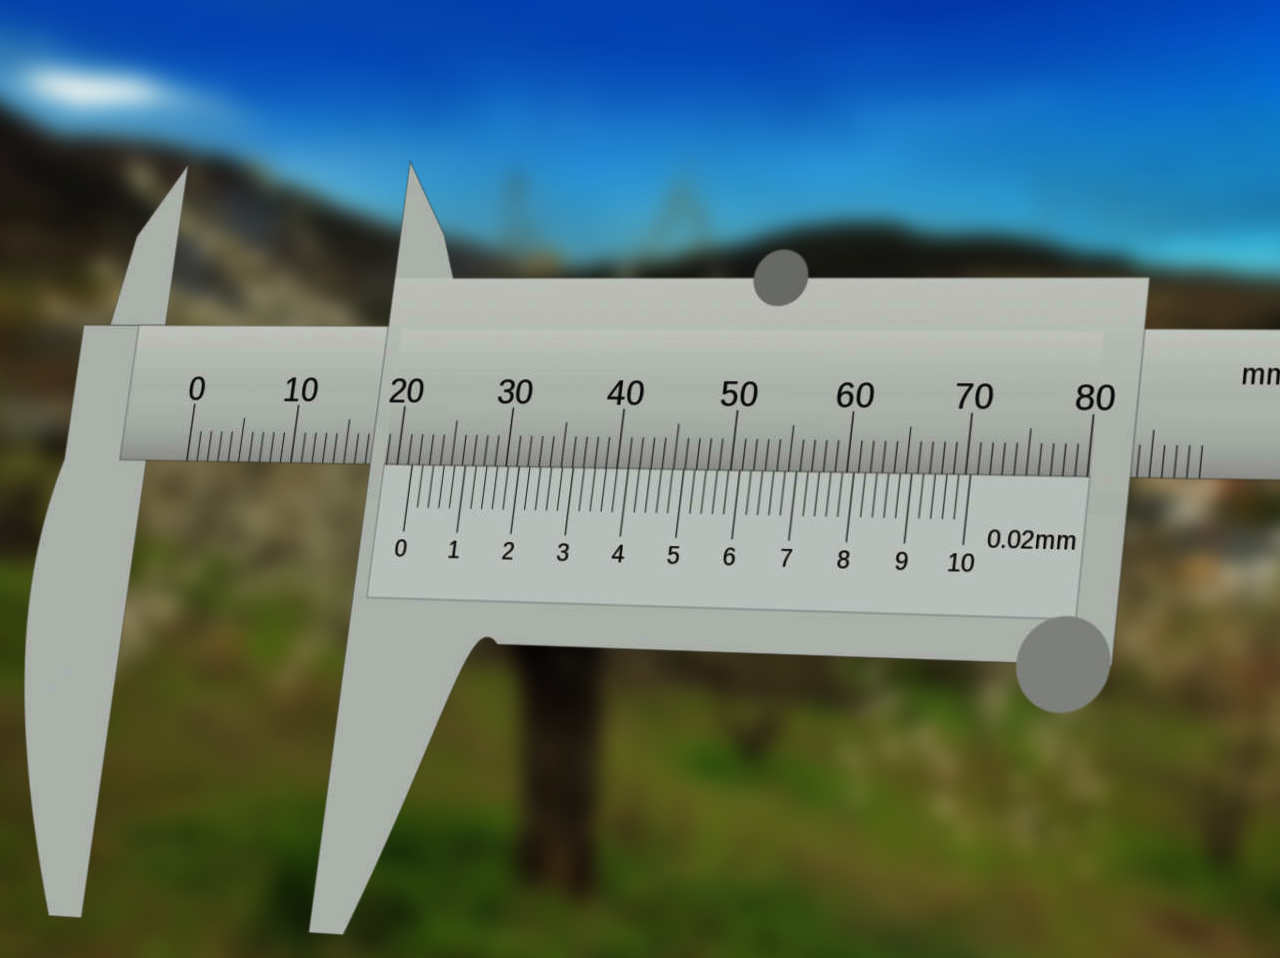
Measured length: 21.4 mm
